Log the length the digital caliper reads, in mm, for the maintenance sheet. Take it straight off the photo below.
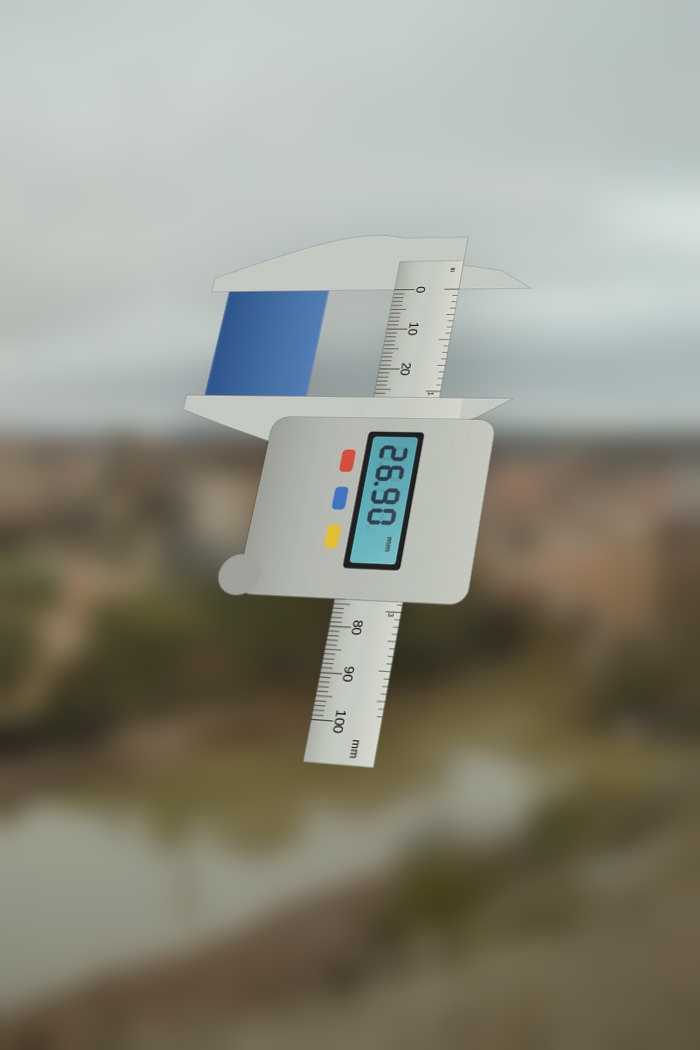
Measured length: 26.90 mm
